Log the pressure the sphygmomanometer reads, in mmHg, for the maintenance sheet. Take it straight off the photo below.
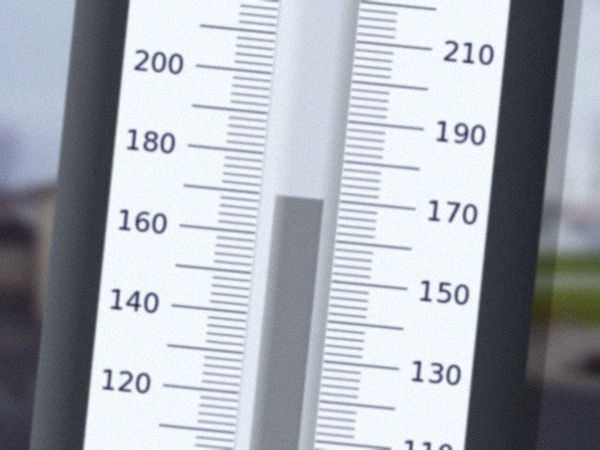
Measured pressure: 170 mmHg
